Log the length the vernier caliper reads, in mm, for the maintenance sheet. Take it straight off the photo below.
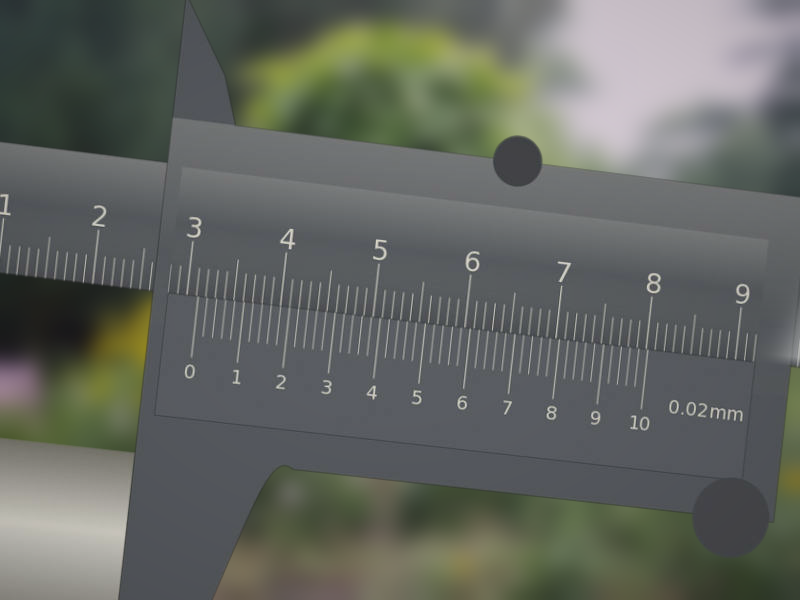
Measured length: 31.2 mm
